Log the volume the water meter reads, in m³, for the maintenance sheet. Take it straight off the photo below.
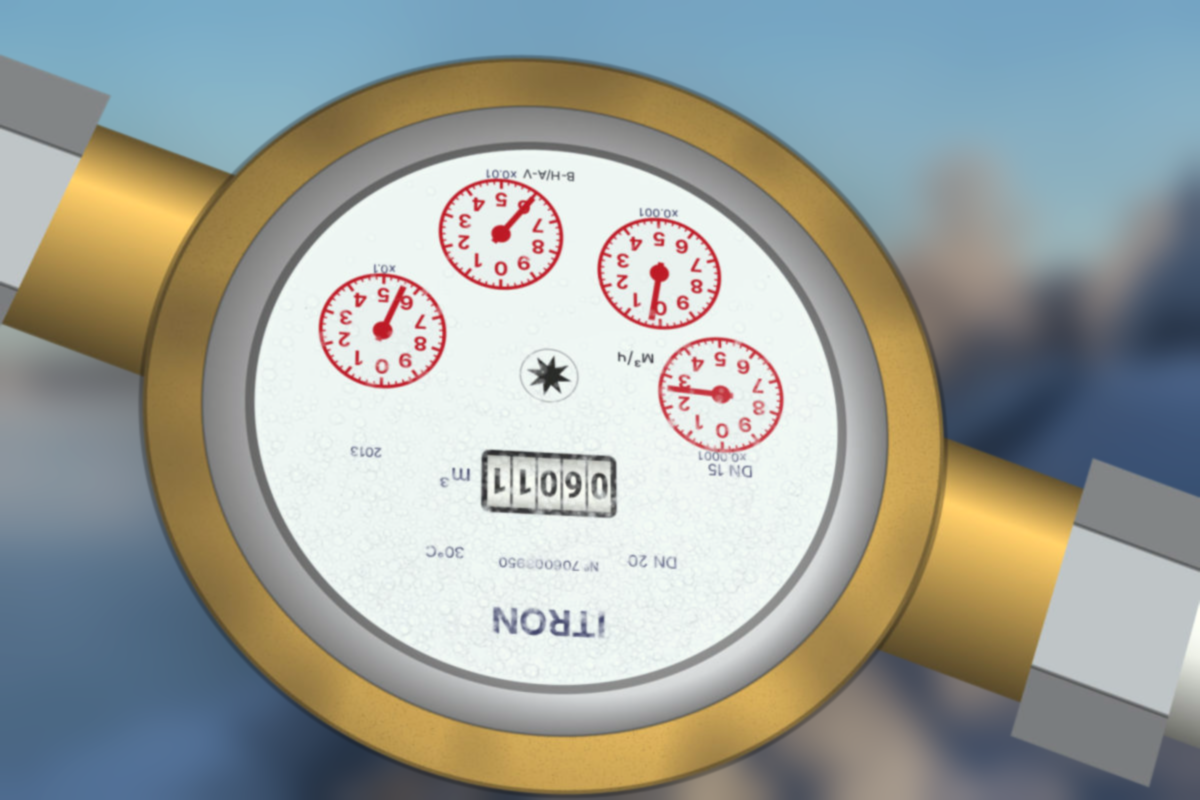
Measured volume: 6011.5602 m³
